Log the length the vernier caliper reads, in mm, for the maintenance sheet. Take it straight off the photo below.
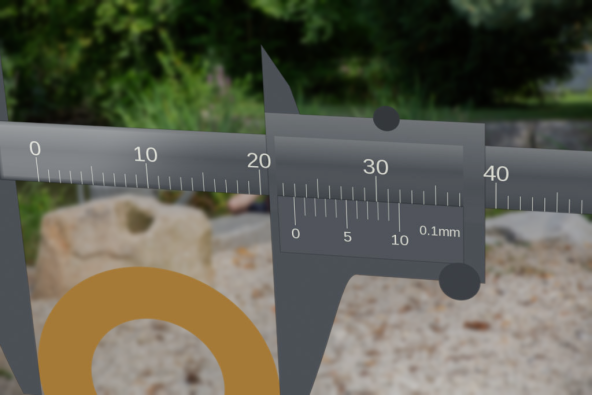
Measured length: 22.9 mm
